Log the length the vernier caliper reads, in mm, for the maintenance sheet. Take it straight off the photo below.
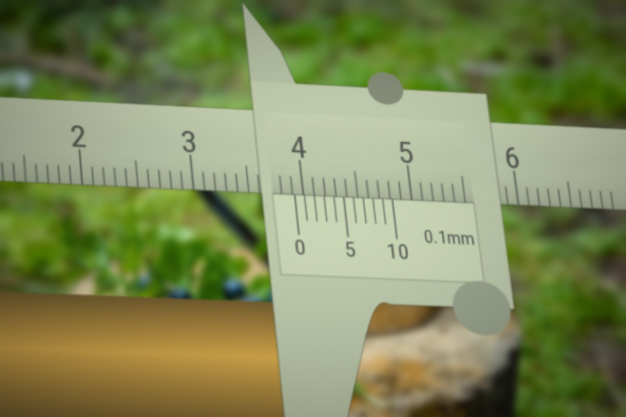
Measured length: 39.2 mm
